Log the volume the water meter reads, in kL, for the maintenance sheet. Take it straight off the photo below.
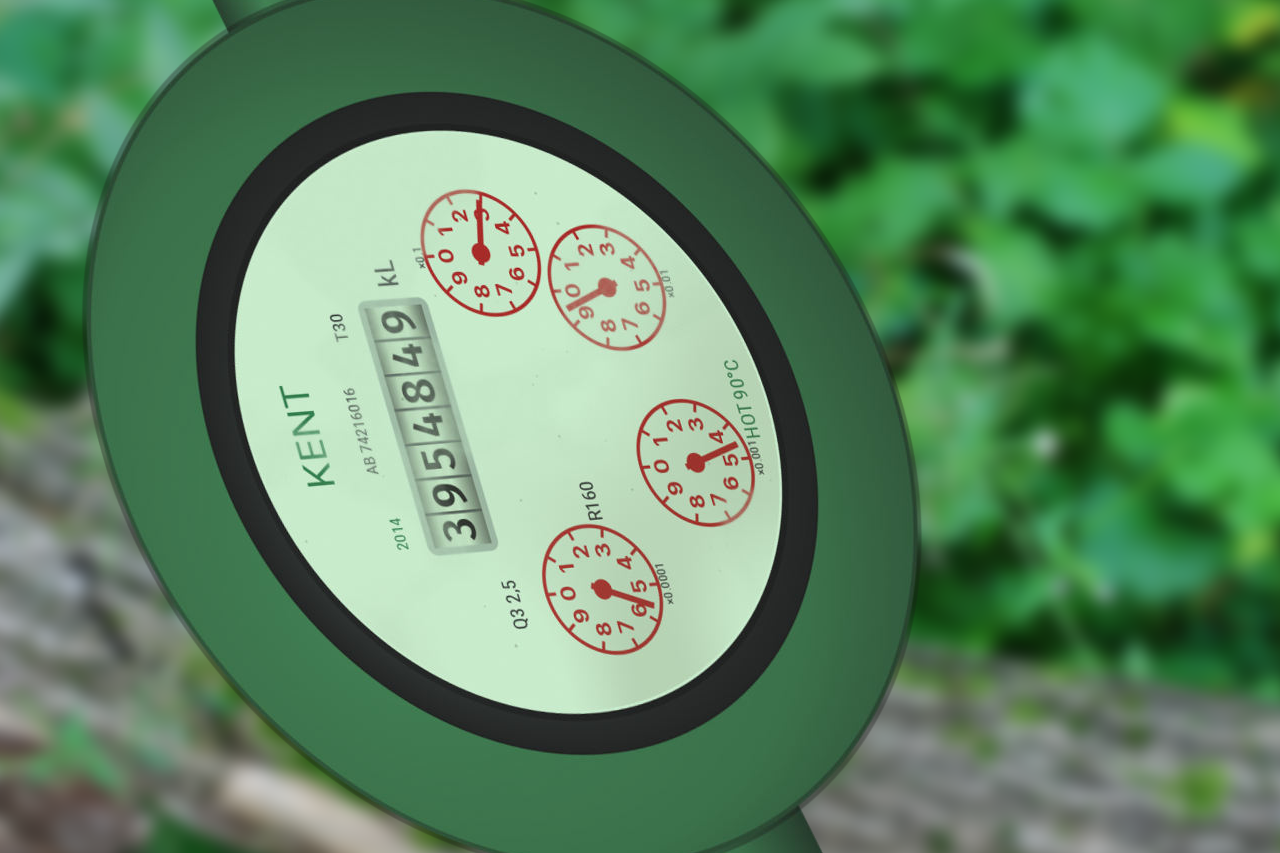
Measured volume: 3954849.2945 kL
